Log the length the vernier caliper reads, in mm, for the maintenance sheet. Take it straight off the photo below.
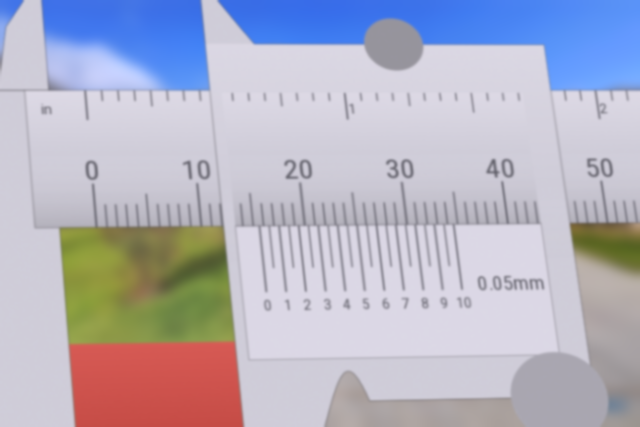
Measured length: 15.6 mm
